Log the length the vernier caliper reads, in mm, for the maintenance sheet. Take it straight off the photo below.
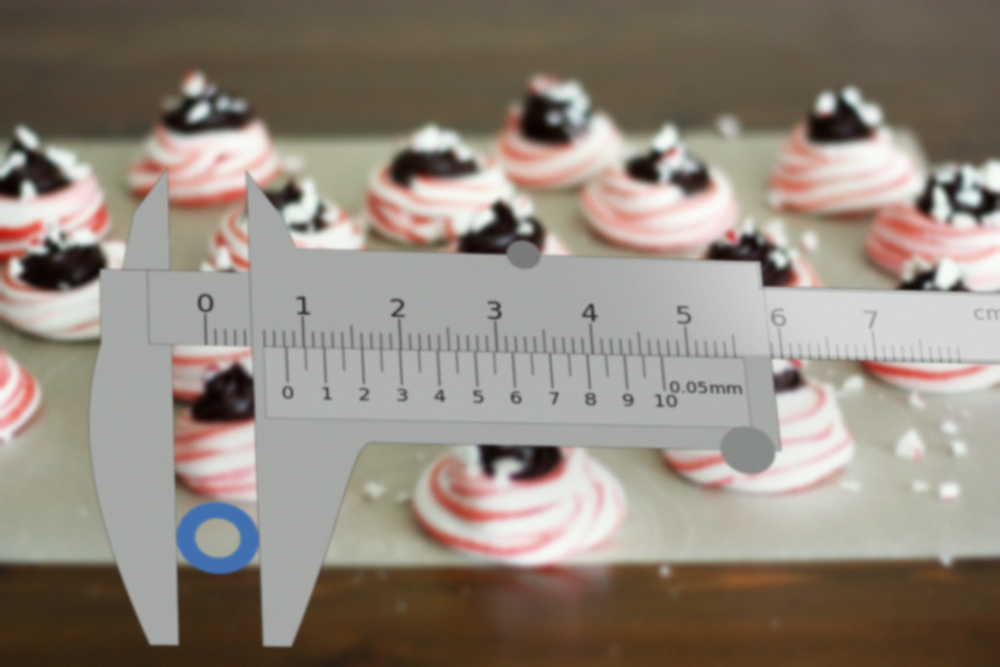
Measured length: 8.2 mm
